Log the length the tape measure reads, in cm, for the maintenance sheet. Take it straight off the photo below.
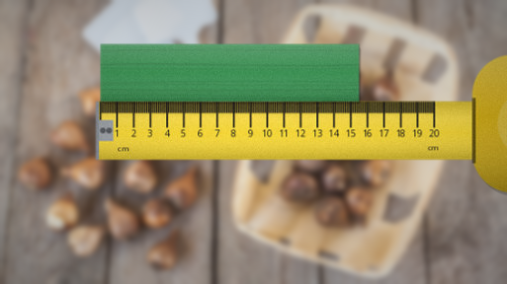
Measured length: 15.5 cm
